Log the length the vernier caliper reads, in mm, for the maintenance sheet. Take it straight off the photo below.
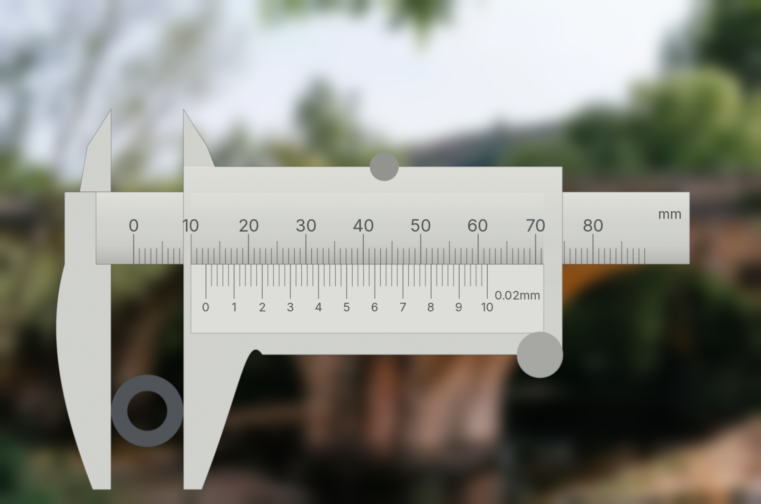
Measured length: 12.6 mm
